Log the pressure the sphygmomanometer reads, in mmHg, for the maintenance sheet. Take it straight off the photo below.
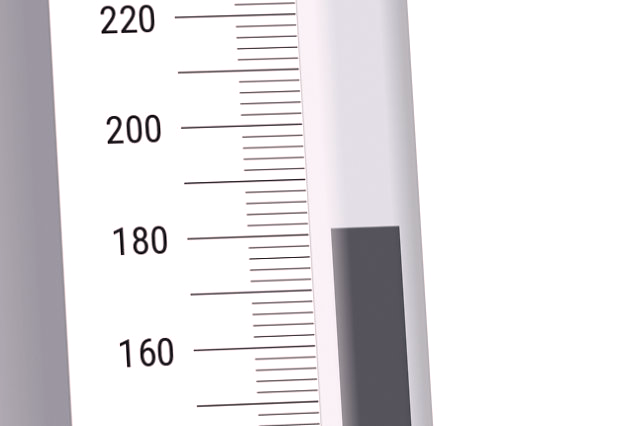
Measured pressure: 181 mmHg
